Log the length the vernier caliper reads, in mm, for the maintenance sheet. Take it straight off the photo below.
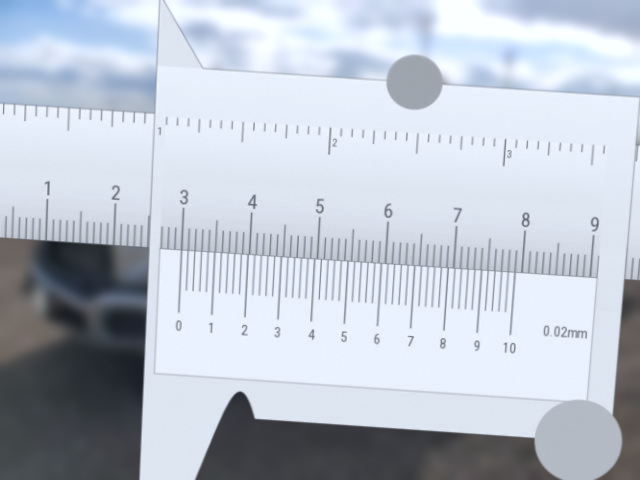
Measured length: 30.0 mm
